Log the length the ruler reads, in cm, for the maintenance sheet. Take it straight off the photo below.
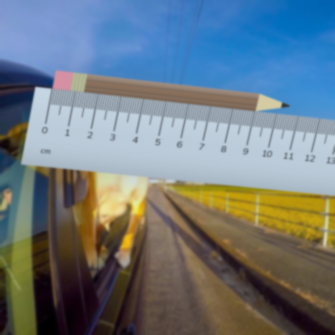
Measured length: 10.5 cm
